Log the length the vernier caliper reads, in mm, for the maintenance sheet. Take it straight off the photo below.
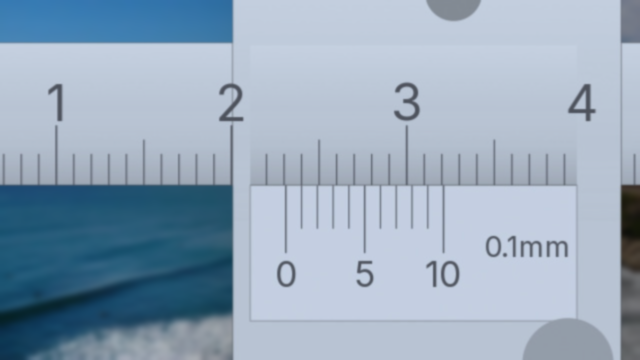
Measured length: 23.1 mm
